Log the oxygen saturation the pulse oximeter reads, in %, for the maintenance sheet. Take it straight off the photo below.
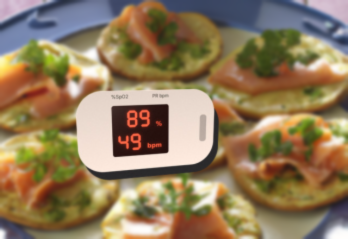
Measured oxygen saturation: 89 %
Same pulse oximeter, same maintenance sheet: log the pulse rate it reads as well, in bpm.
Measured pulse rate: 49 bpm
